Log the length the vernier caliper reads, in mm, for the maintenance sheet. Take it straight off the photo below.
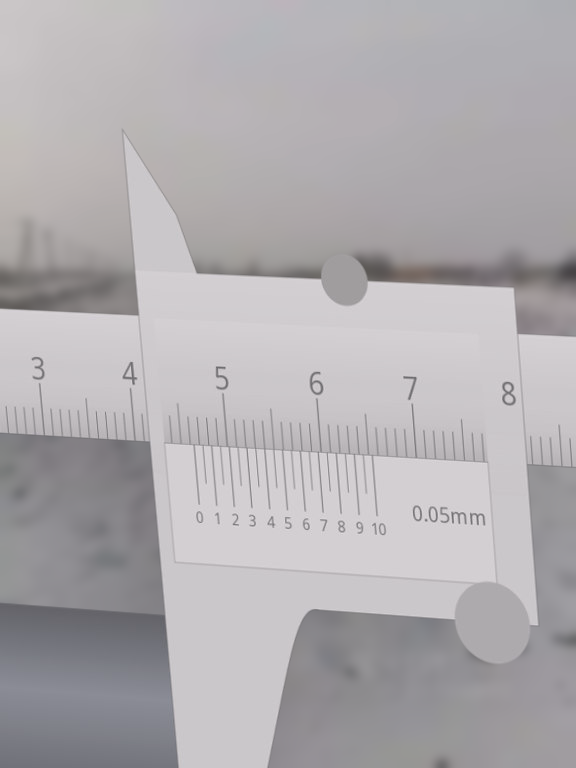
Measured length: 46.4 mm
